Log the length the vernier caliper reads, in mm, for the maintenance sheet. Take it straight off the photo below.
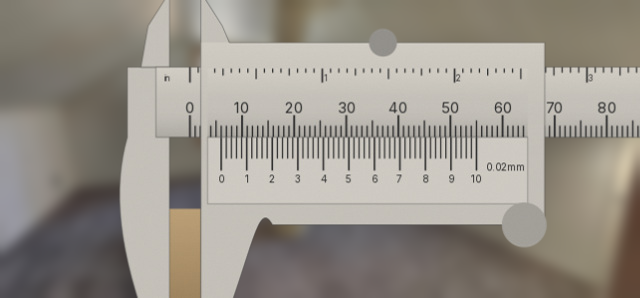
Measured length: 6.0 mm
